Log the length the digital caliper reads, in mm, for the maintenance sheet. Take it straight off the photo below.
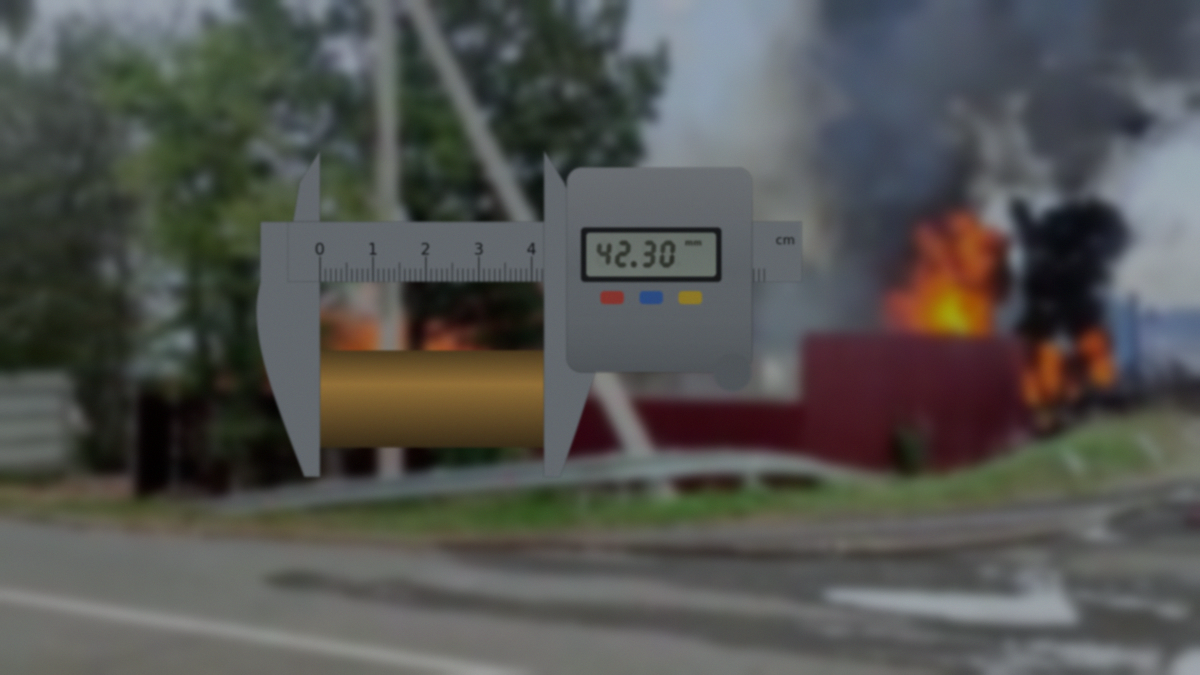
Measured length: 42.30 mm
